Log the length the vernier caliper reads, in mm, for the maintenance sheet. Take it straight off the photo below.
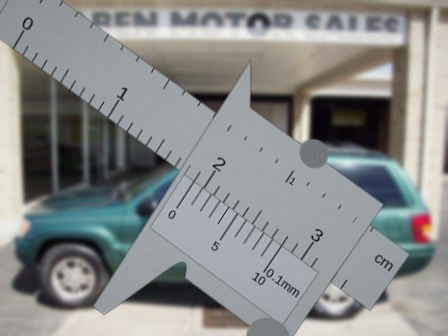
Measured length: 19.0 mm
